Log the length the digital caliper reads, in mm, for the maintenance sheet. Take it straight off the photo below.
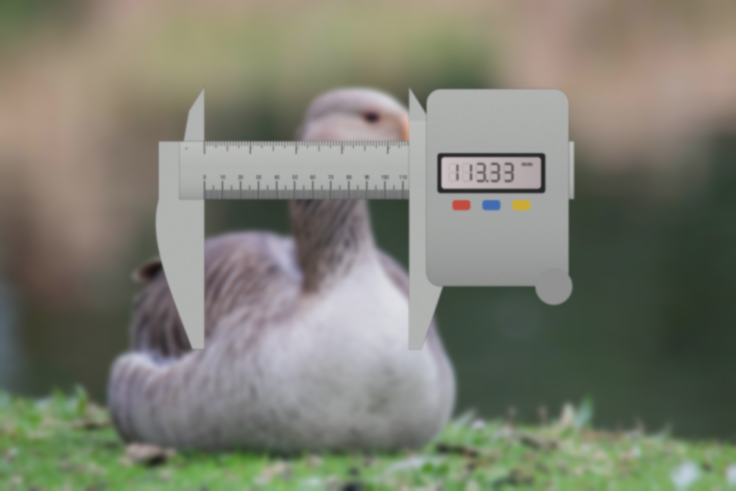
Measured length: 113.33 mm
